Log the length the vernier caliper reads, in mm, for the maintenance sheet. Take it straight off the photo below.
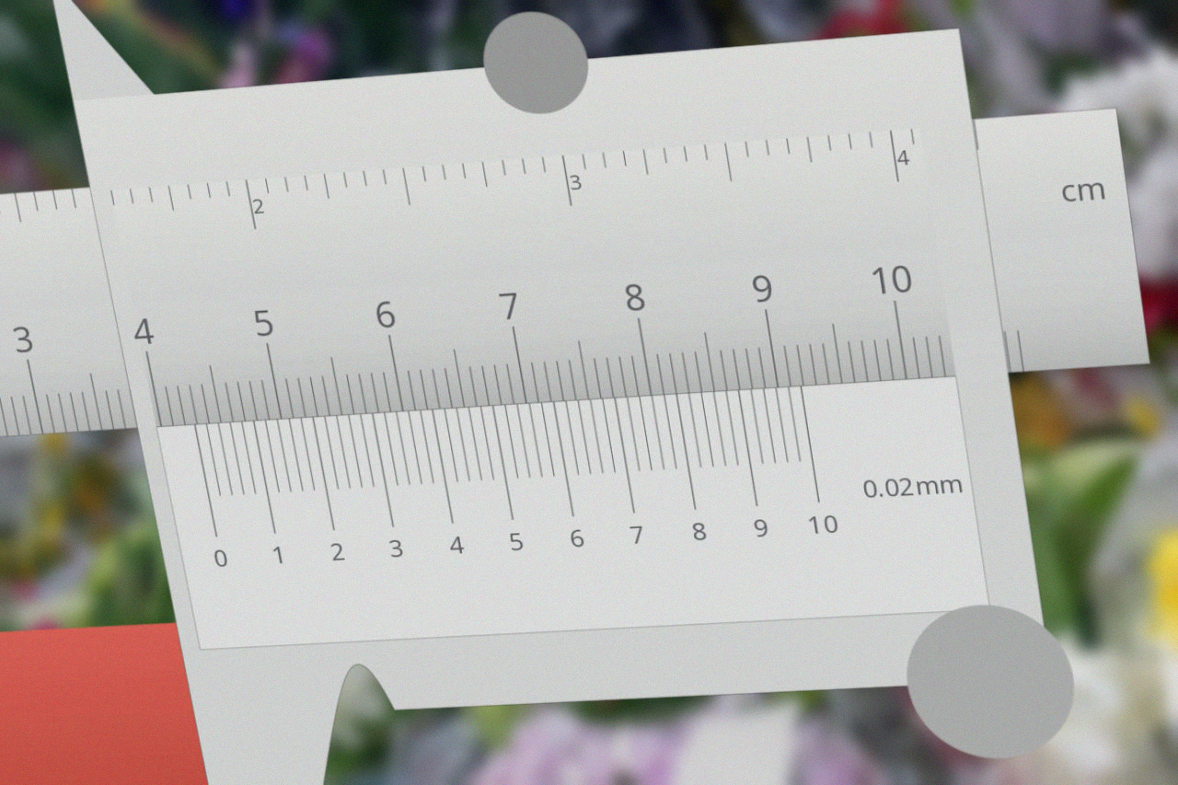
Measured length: 42.8 mm
